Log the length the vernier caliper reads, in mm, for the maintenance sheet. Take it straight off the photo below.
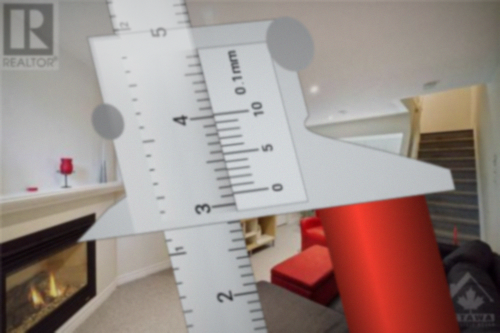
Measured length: 31.2 mm
